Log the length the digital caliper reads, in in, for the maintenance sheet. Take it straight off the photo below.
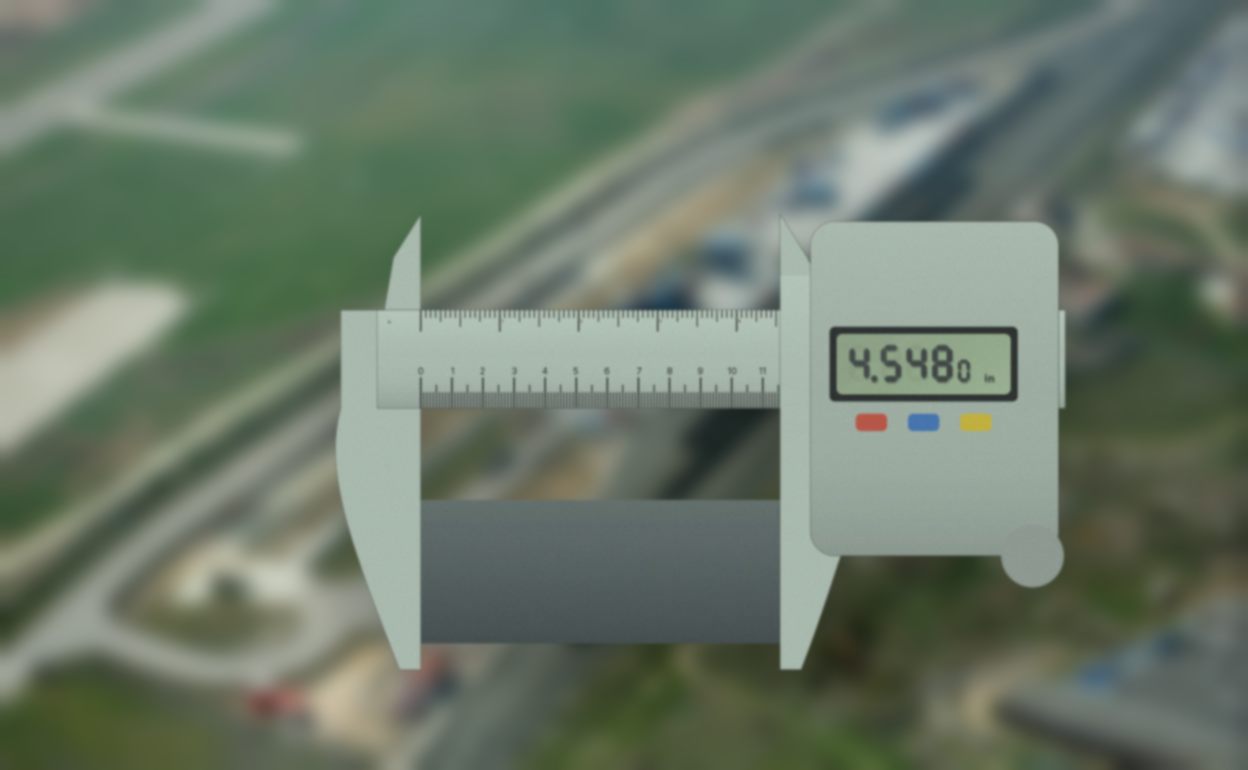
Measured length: 4.5480 in
